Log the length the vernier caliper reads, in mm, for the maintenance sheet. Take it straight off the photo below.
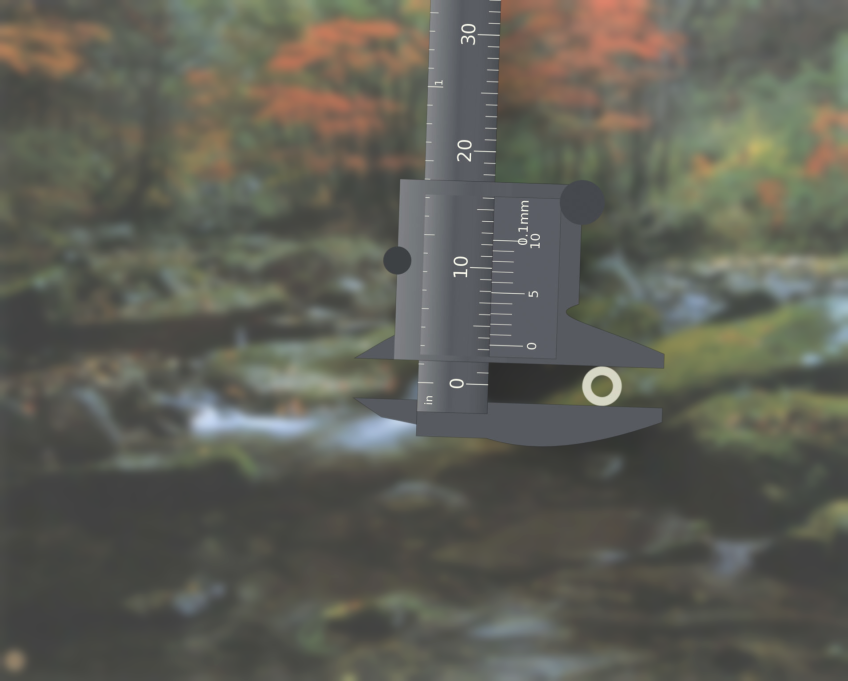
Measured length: 3.4 mm
